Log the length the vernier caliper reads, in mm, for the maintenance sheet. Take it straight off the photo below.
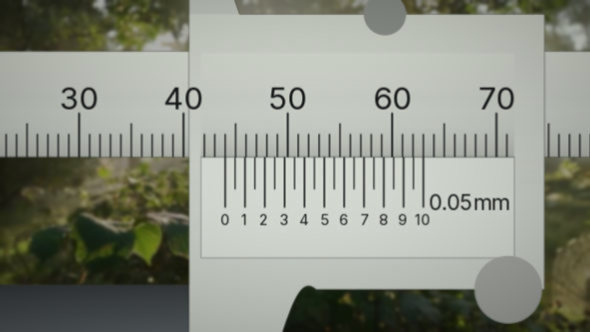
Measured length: 44.0 mm
